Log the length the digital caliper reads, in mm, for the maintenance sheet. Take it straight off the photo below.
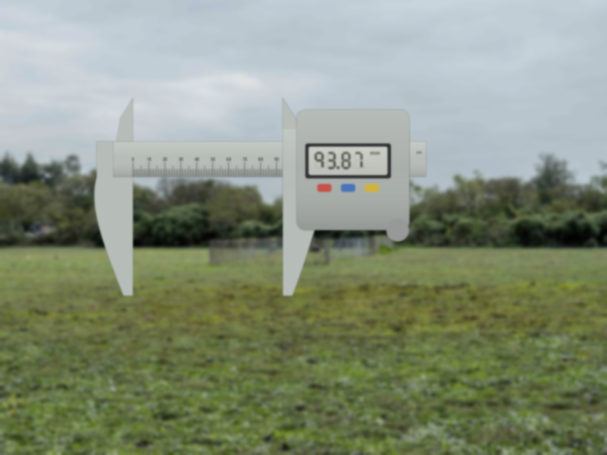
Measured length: 93.87 mm
